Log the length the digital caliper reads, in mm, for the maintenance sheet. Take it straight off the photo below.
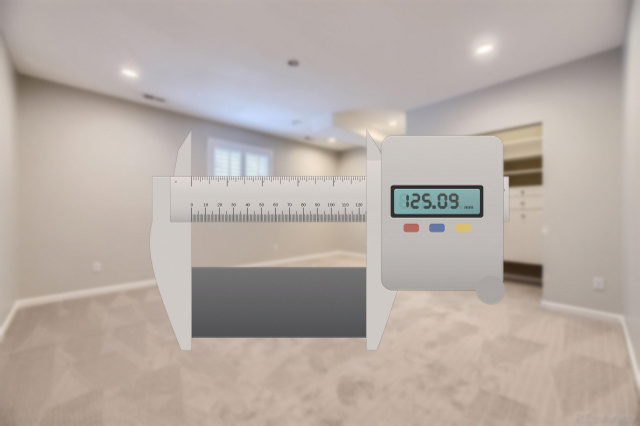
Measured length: 125.09 mm
